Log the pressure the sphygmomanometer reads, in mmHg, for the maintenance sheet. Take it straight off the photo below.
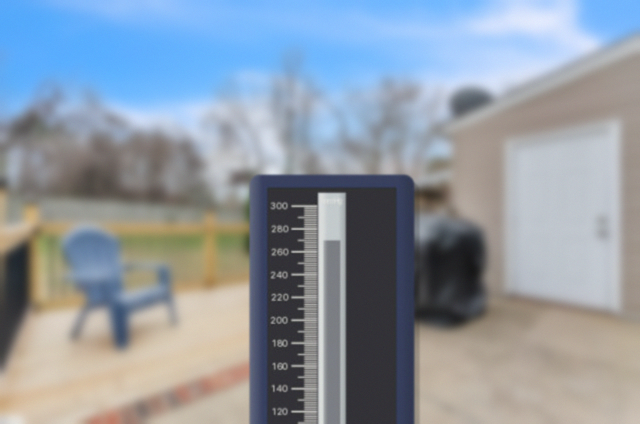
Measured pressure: 270 mmHg
